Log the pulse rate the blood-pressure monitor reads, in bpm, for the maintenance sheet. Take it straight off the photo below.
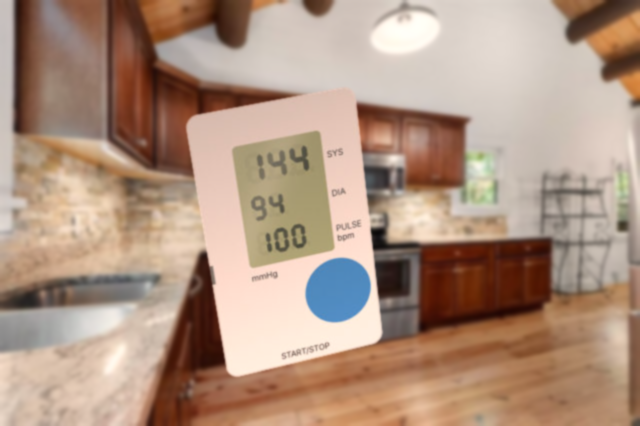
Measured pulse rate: 100 bpm
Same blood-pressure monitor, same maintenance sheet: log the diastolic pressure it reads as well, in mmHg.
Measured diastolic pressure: 94 mmHg
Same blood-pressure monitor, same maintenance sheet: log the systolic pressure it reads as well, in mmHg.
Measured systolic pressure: 144 mmHg
